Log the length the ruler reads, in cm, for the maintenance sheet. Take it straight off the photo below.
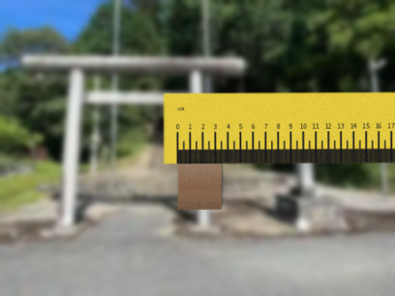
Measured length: 3.5 cm
